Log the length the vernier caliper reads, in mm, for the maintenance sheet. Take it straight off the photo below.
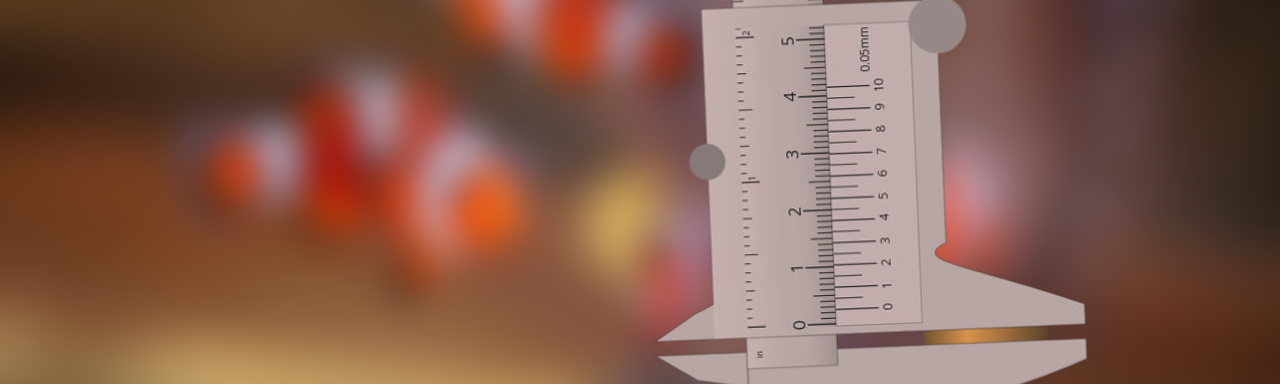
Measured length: 2.5 mm
